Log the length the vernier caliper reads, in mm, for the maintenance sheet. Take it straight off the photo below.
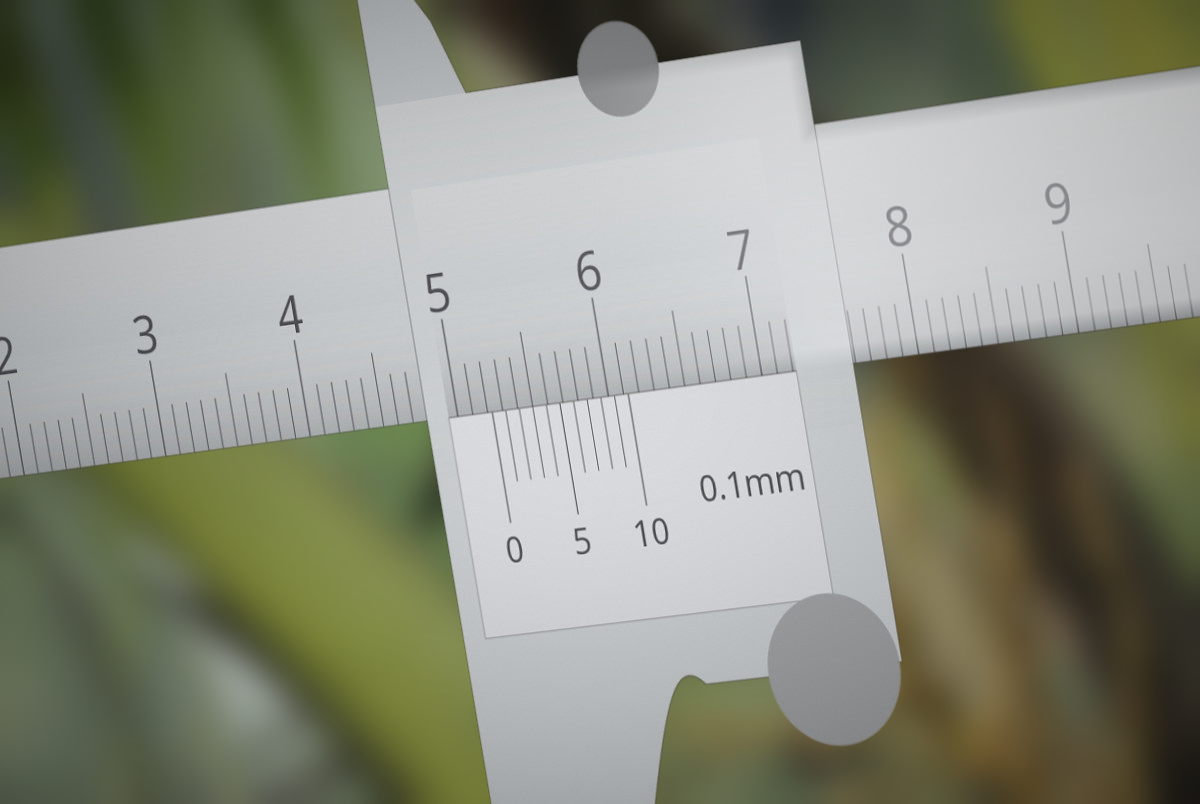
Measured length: 52.3 mm
